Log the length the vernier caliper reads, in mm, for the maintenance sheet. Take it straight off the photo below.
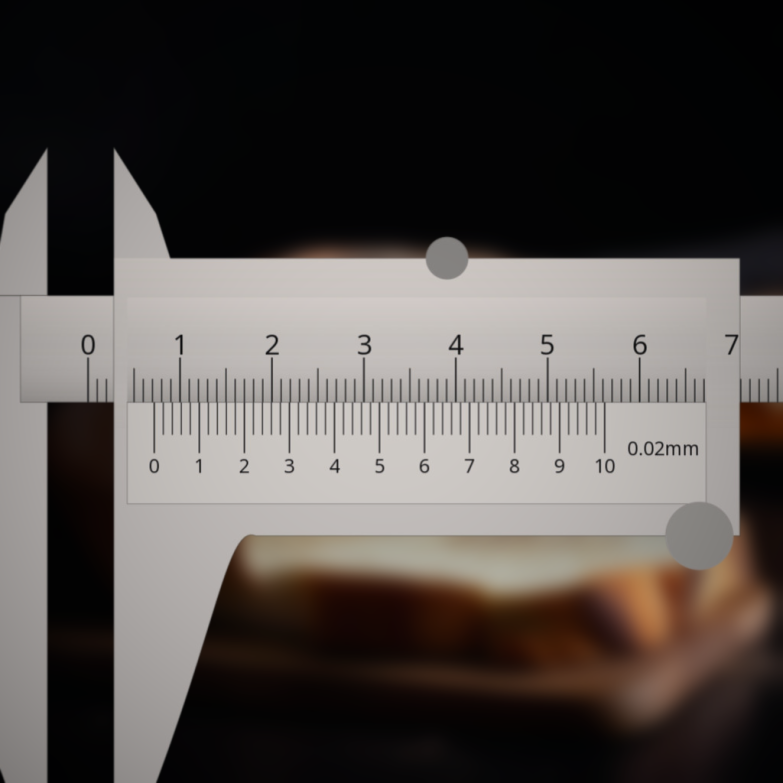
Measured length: 7.2 mm
